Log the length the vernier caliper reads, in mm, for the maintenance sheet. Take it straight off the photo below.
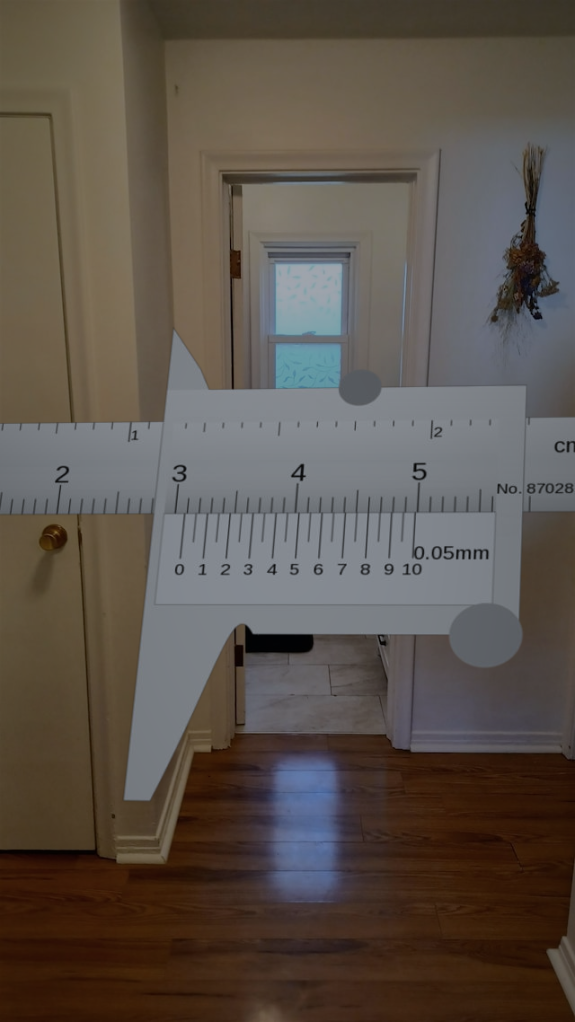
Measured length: 30.8 mm
